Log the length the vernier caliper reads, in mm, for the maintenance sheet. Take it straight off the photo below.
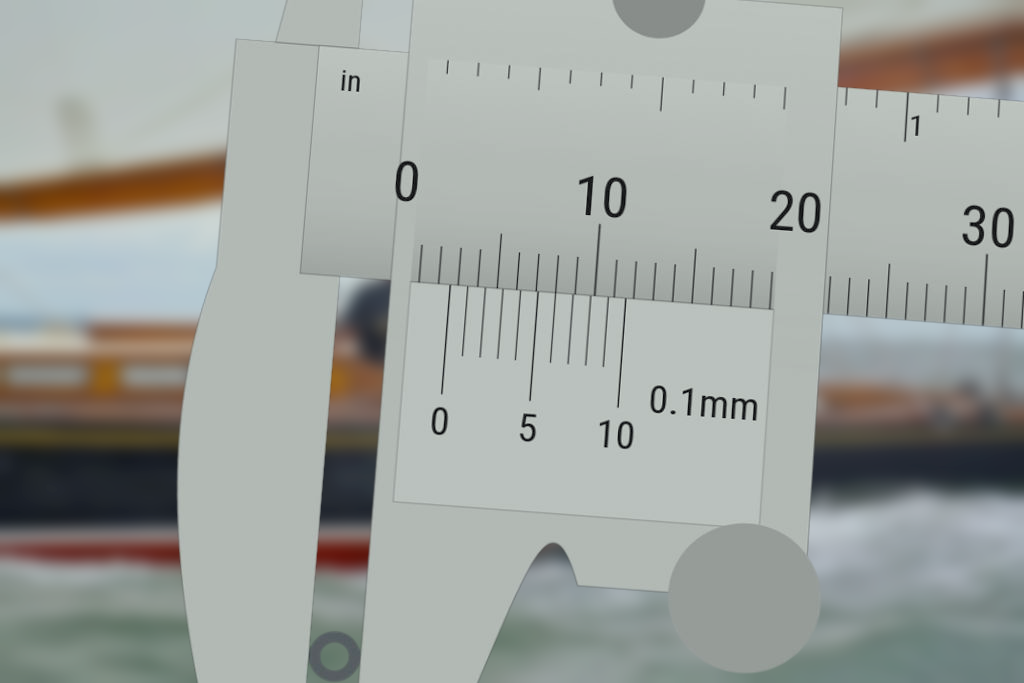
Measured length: 2.6 mm
